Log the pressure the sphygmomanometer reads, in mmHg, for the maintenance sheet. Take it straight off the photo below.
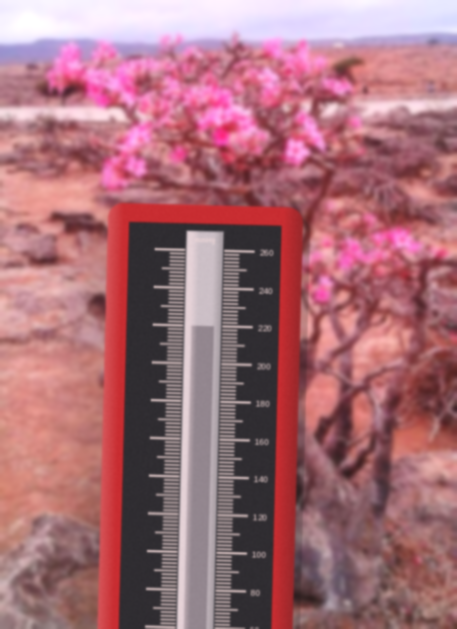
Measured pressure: 220 mmHg
